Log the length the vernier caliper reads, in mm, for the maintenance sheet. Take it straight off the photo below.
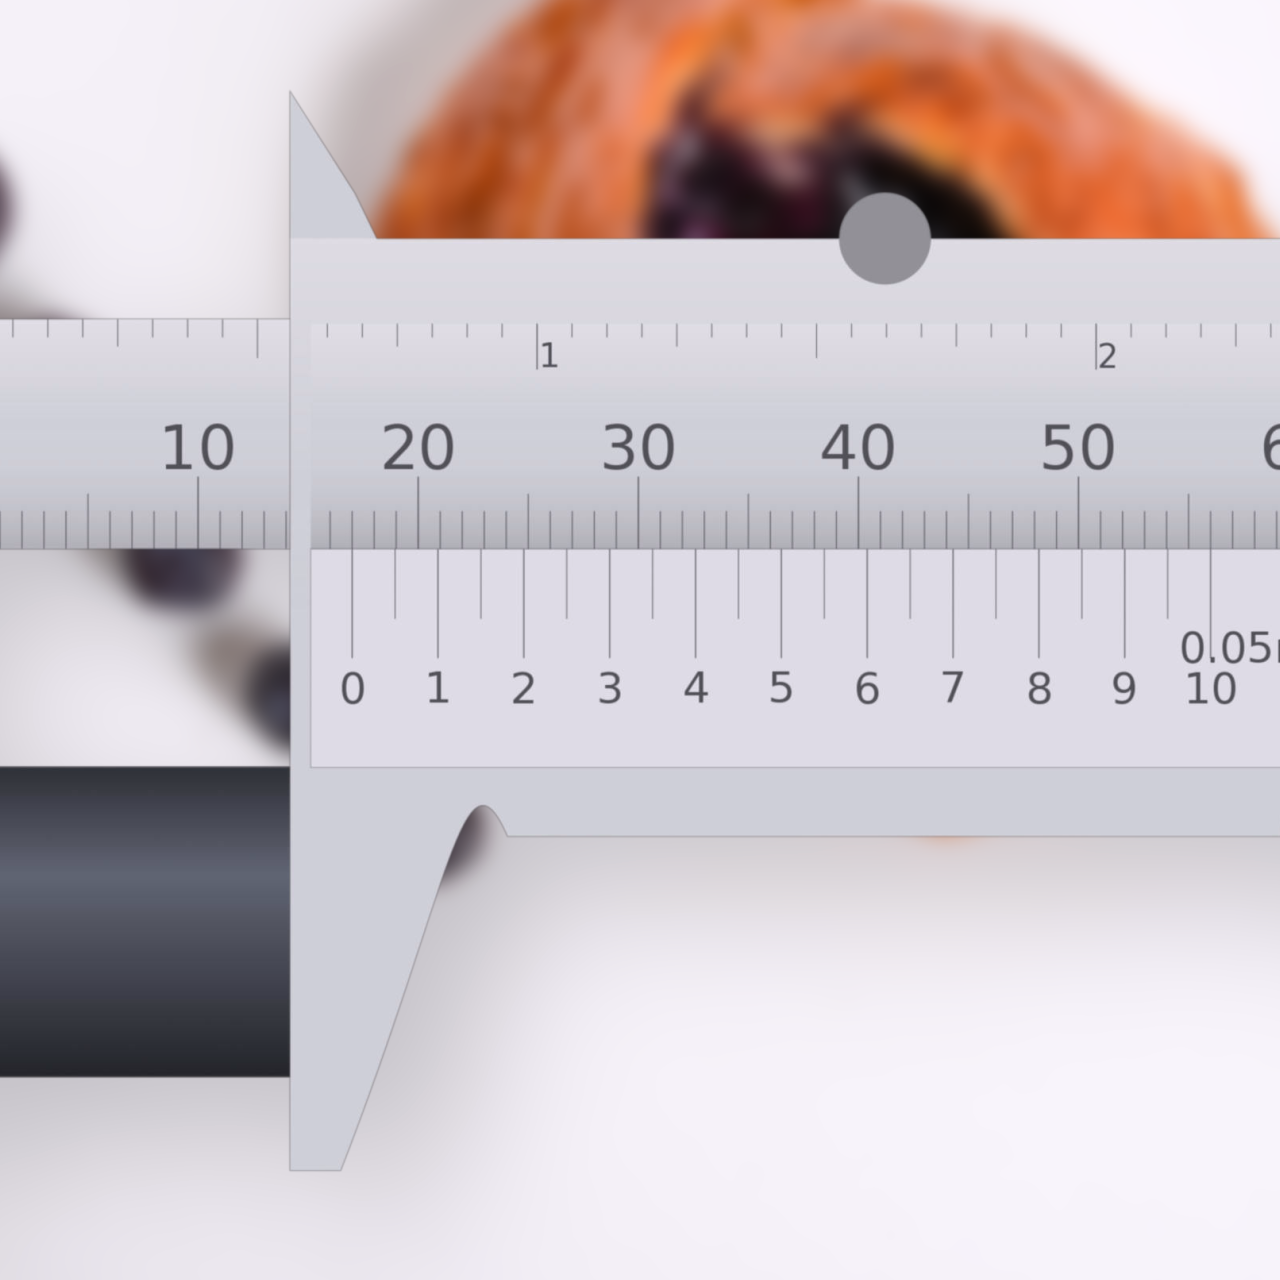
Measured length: 17.0 mm
